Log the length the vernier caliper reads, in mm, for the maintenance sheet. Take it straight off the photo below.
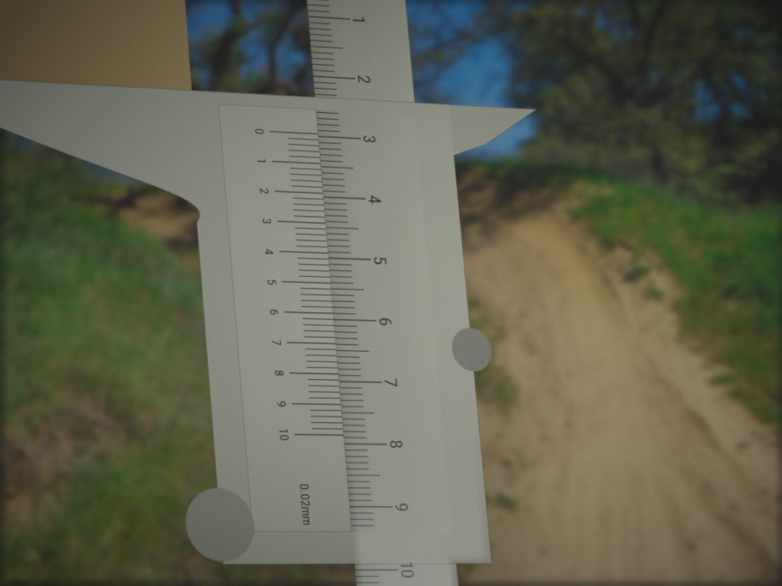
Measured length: 29.6 mm
